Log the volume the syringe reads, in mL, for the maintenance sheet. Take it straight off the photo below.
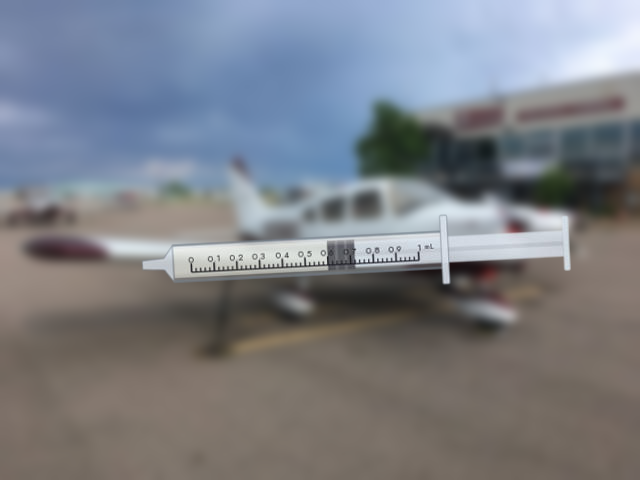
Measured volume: 0.6 mL
